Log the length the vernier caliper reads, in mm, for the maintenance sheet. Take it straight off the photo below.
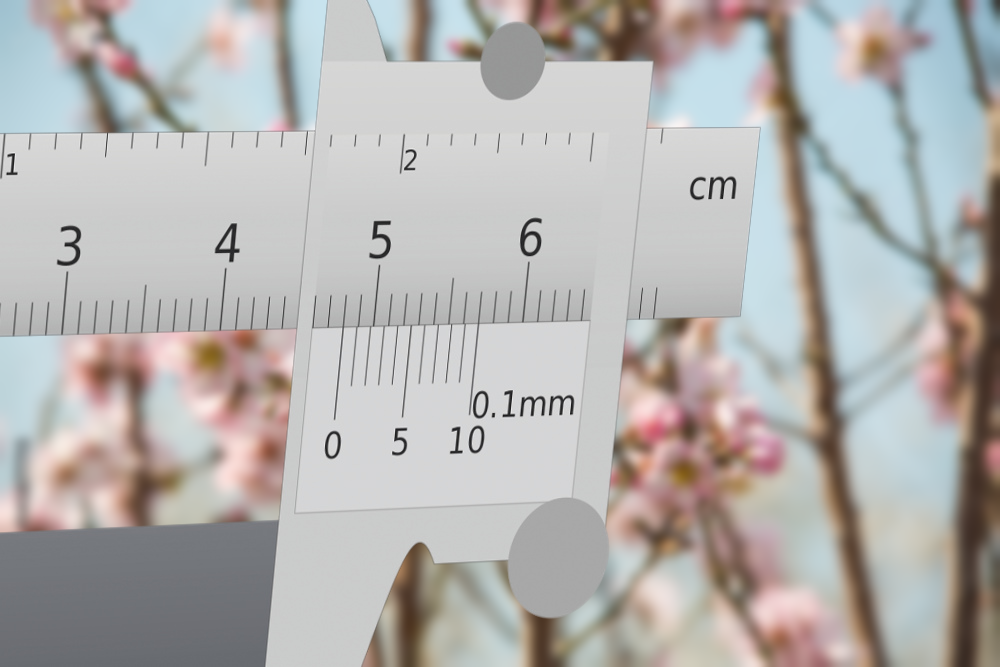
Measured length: 48.0 mm
